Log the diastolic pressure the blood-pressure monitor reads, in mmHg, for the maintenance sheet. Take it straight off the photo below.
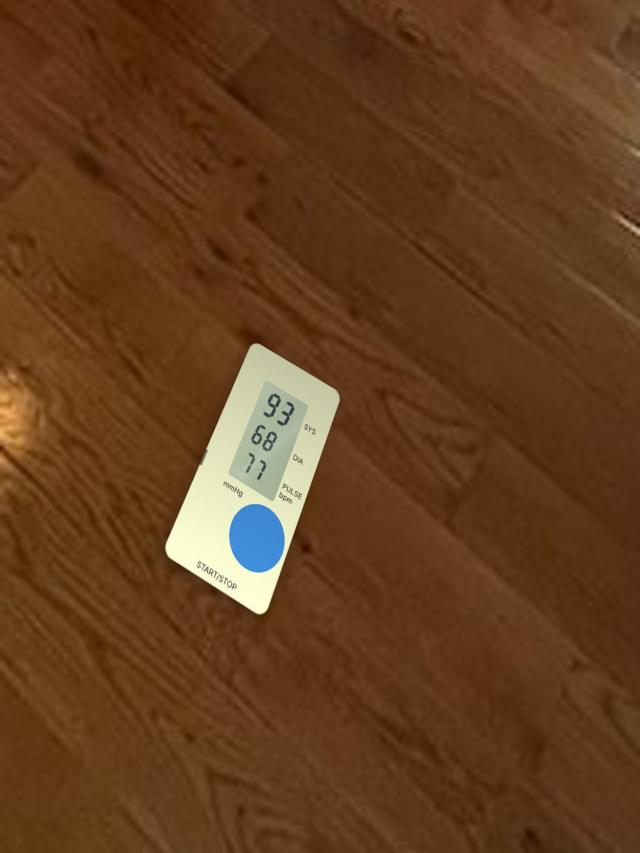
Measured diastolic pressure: 68 mmHg
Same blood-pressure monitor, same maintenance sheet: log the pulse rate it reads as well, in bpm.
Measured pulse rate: 77 bpm
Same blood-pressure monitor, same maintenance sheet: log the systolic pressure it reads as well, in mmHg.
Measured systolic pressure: 93 mmHg
